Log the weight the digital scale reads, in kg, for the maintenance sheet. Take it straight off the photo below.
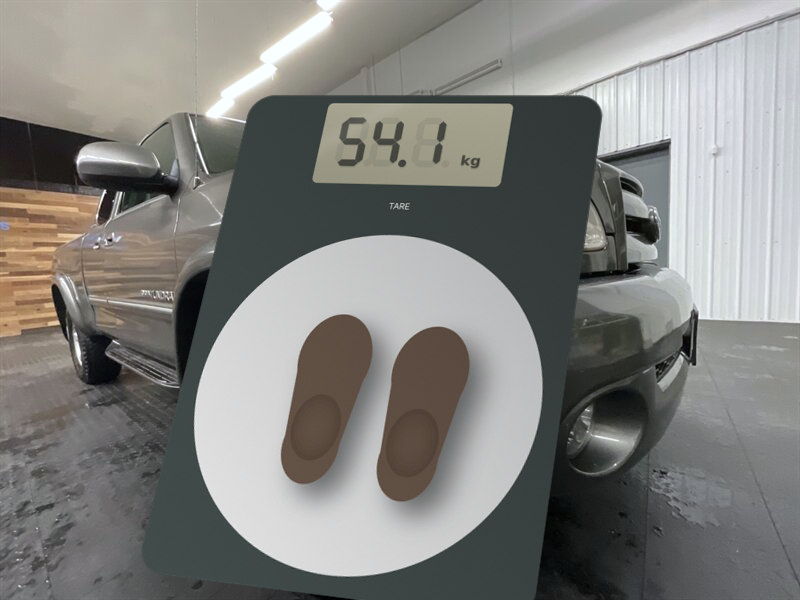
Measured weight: 54.1 kg
